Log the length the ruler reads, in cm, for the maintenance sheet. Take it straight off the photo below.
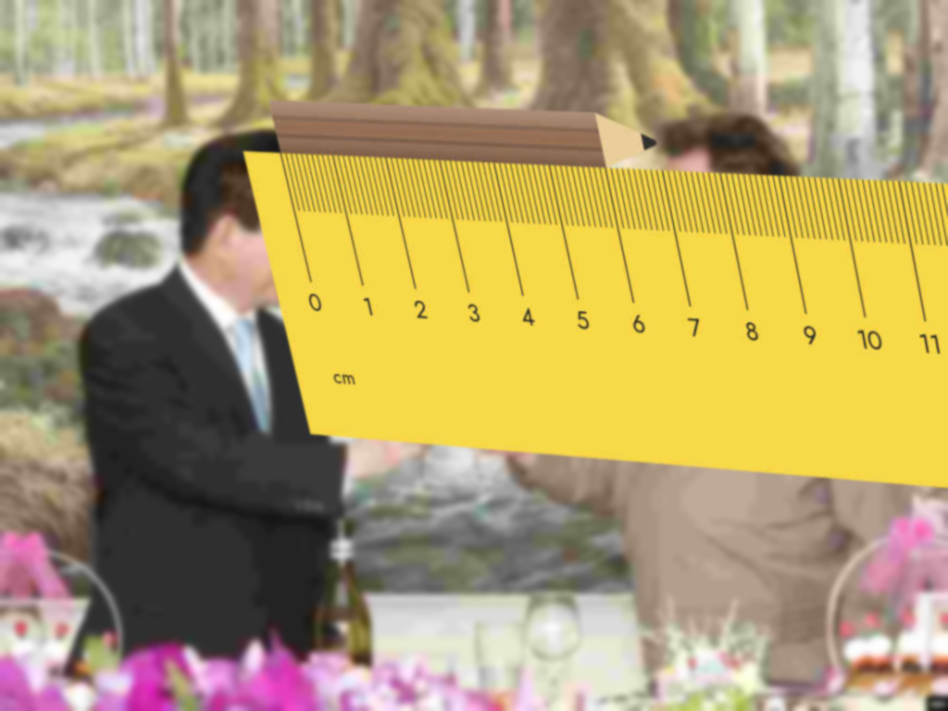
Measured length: 7 cm
